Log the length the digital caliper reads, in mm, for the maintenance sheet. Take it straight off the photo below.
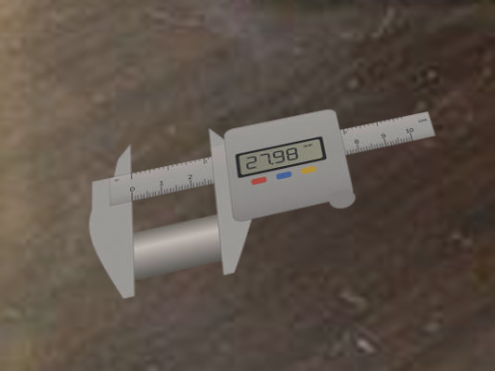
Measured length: 27.98 mm
